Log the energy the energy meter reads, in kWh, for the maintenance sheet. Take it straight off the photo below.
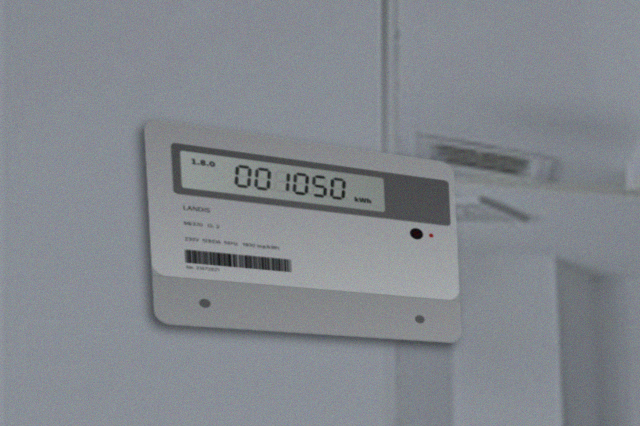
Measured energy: 1050 kWh
